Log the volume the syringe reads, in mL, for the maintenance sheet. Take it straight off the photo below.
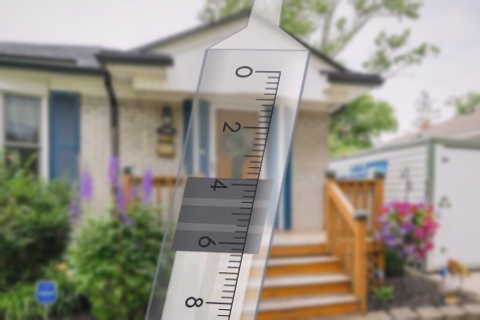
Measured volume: 3.8 mL
